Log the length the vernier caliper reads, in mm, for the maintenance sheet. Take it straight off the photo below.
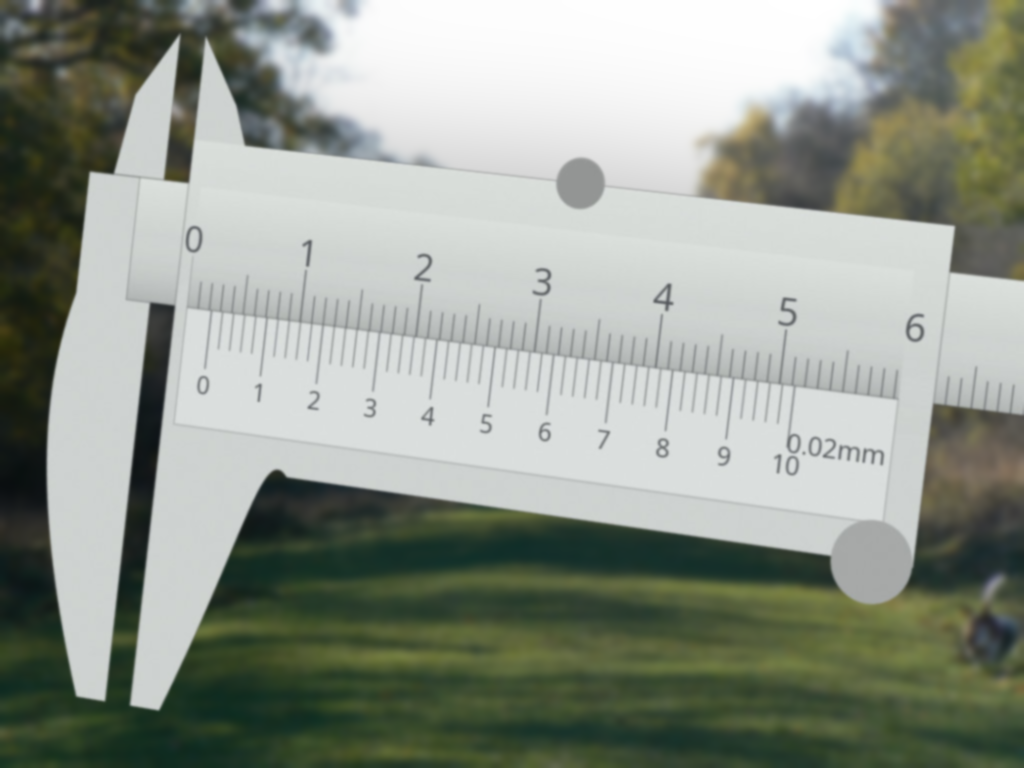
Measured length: 2.2 mm
